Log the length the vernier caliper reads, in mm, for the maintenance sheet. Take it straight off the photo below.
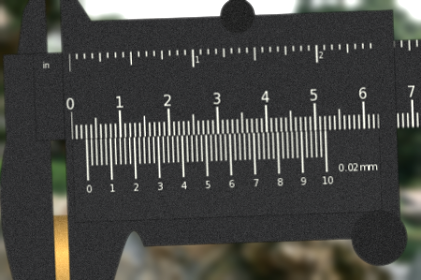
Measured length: 3.0 mm
